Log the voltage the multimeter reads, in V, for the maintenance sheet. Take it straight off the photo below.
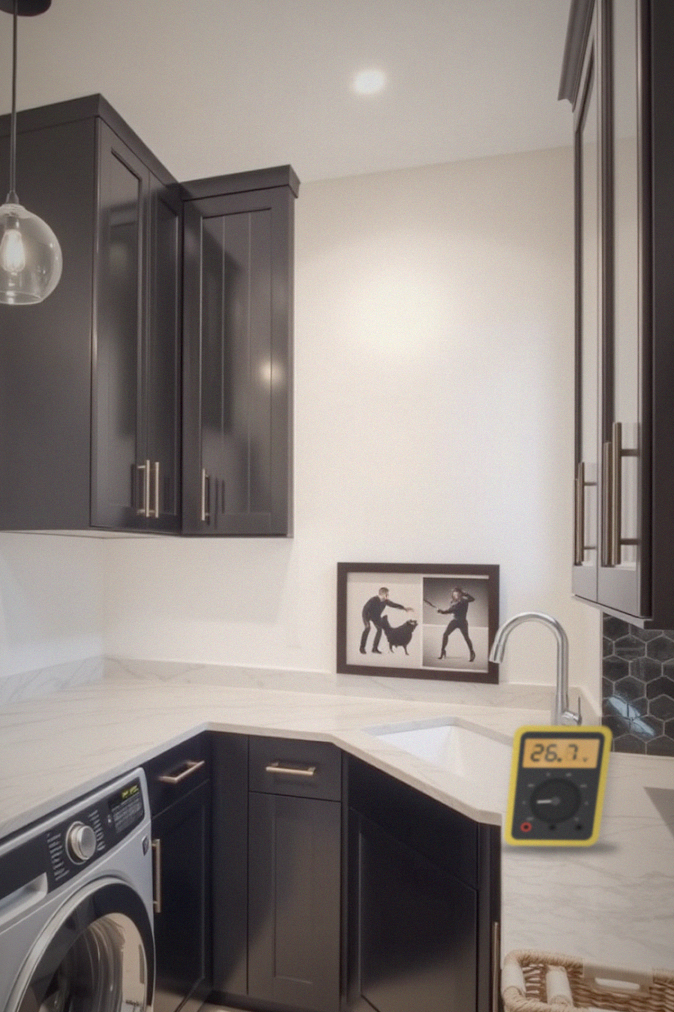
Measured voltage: 26.7 V
